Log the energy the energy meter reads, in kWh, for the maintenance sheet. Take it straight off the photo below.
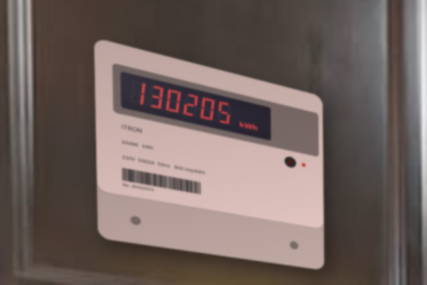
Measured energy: 130205 kWh
